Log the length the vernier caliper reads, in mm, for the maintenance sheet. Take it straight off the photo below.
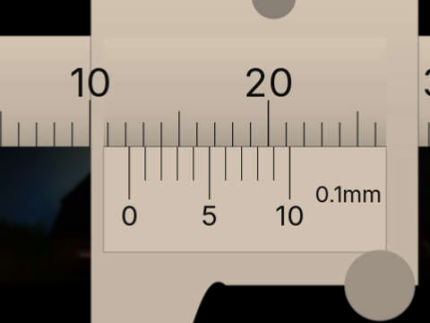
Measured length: 12.2 mm
